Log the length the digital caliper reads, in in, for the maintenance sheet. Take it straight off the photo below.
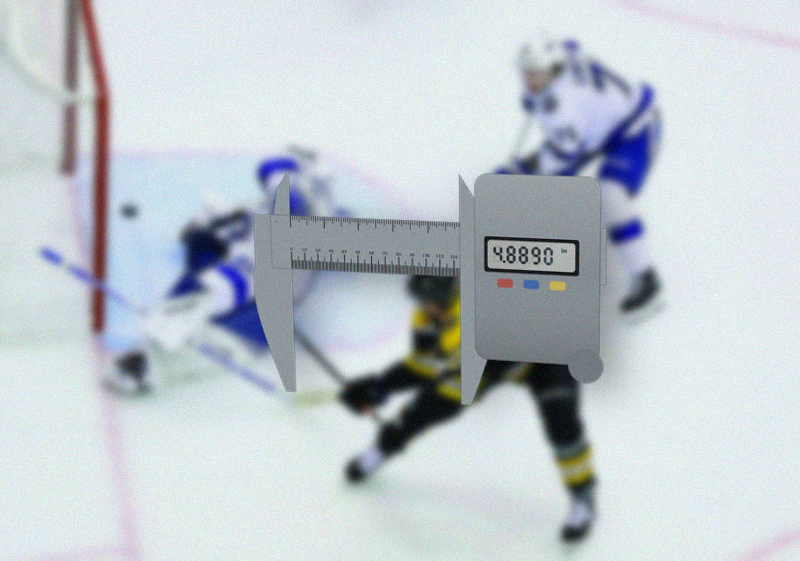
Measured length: 4.8890 in
